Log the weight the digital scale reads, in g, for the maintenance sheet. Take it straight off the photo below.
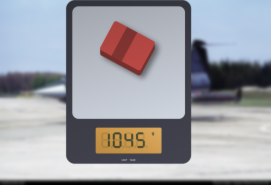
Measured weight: 1045 g
